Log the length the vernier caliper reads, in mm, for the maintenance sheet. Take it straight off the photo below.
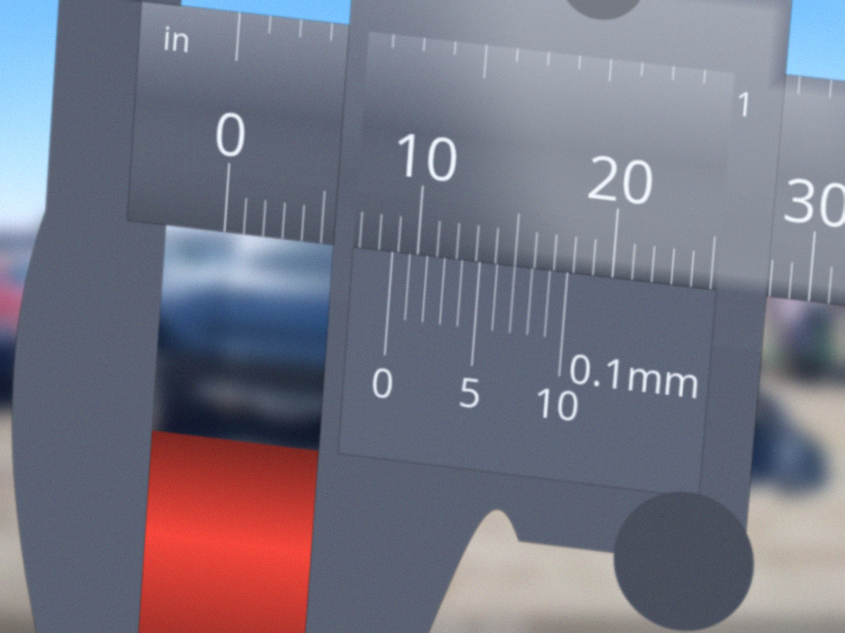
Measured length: 8.7 mm
